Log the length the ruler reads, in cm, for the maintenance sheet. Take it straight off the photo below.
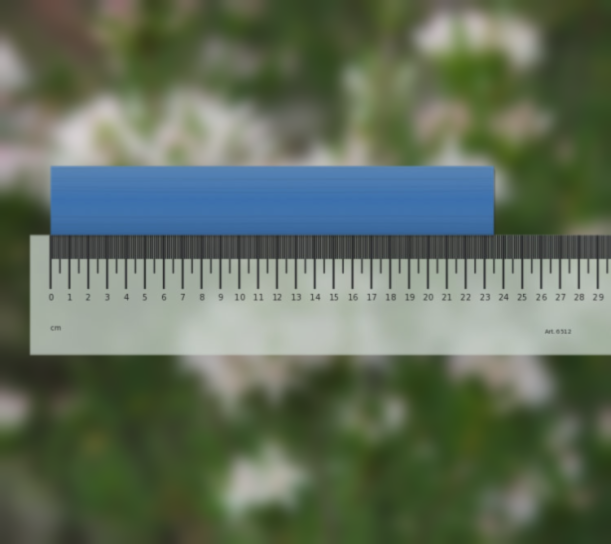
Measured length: 23.5 cm
